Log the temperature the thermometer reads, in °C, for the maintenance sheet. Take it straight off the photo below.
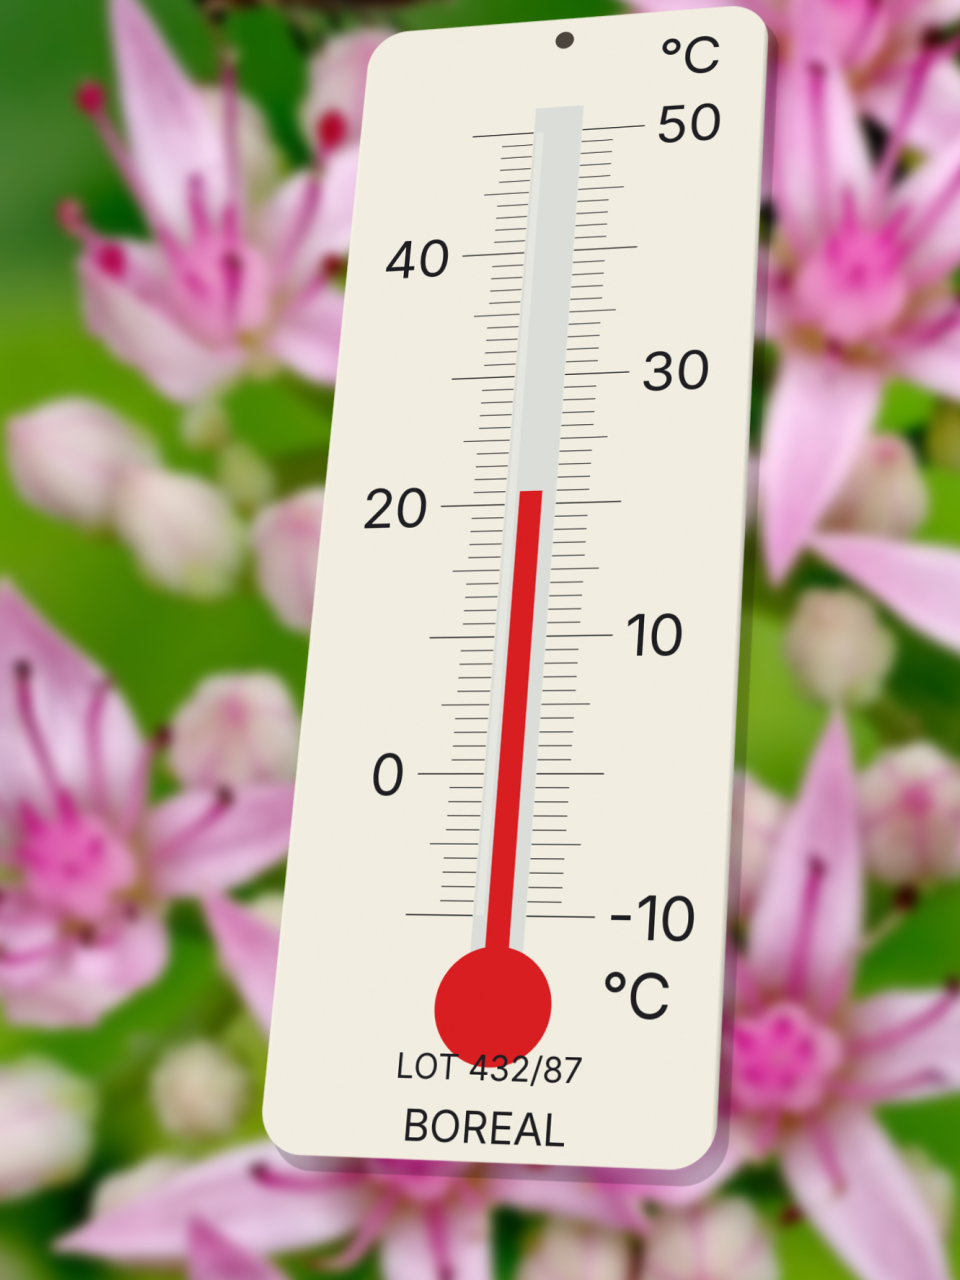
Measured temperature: 21 °C
